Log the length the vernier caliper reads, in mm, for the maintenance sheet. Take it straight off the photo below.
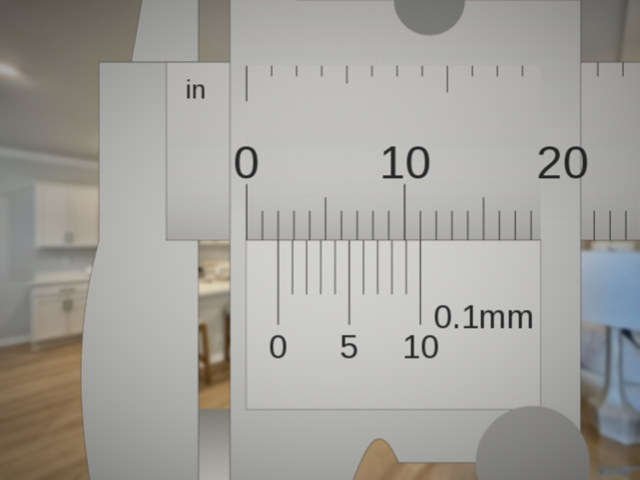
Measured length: 2.0 mm
